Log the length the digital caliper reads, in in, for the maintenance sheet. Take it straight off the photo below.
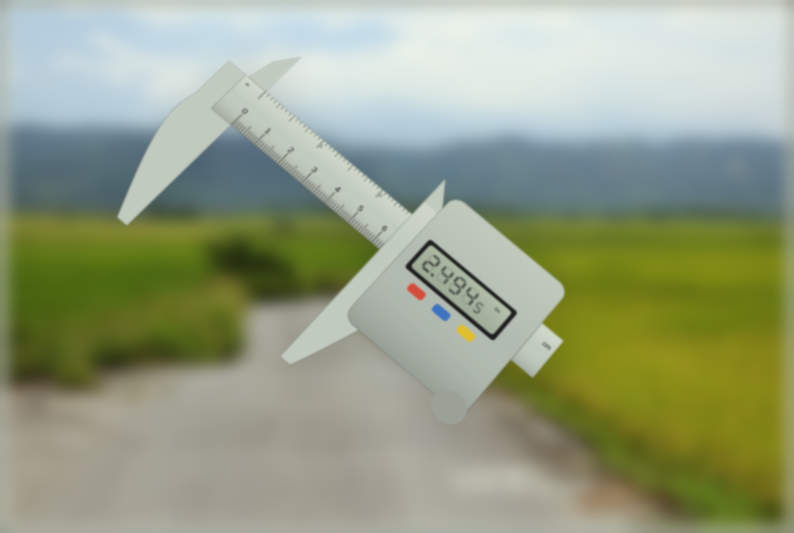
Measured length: 2.4945 in
